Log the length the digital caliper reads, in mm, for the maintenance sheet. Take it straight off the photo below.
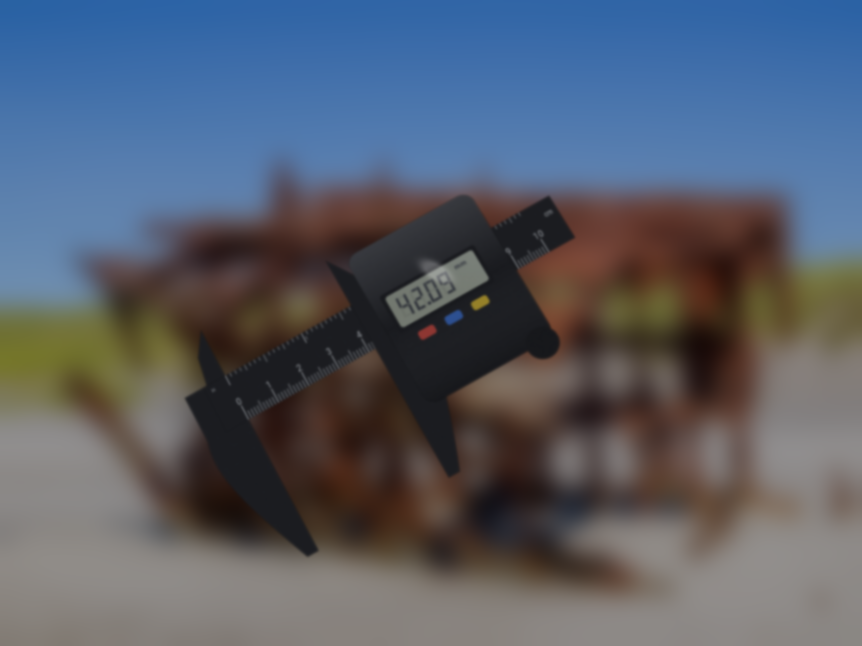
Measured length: 42.09 mm
